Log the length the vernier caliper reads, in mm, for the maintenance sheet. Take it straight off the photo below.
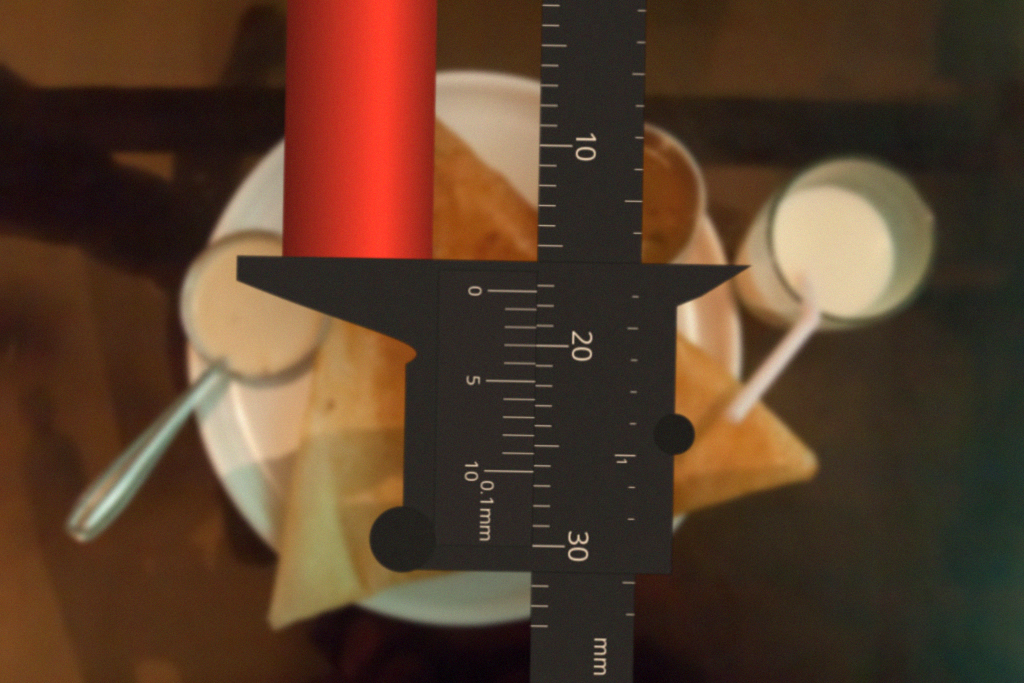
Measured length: 17.3 mm
